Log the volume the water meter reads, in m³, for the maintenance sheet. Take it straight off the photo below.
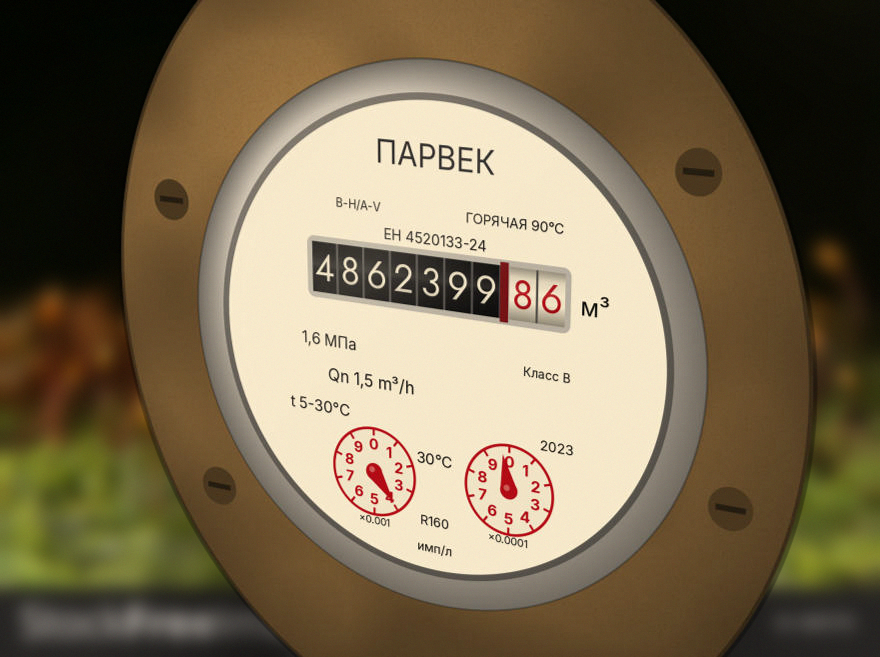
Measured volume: 4862399.8639 m³
